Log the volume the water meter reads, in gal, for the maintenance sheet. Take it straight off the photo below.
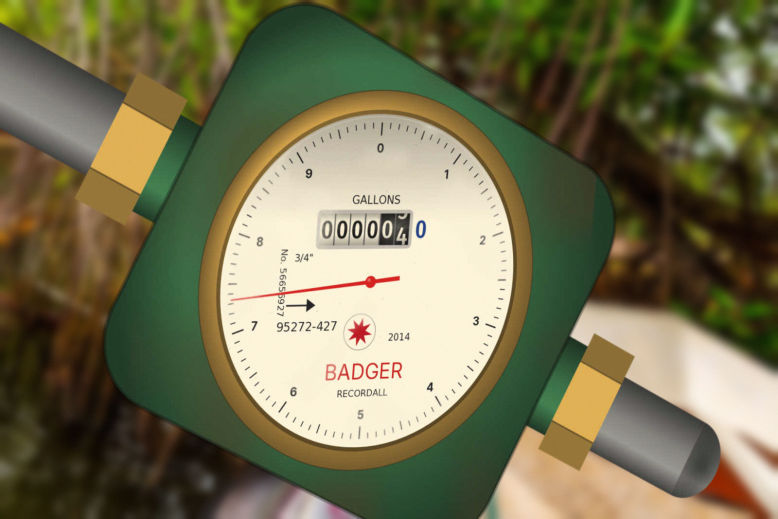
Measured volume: 37.3 gal
